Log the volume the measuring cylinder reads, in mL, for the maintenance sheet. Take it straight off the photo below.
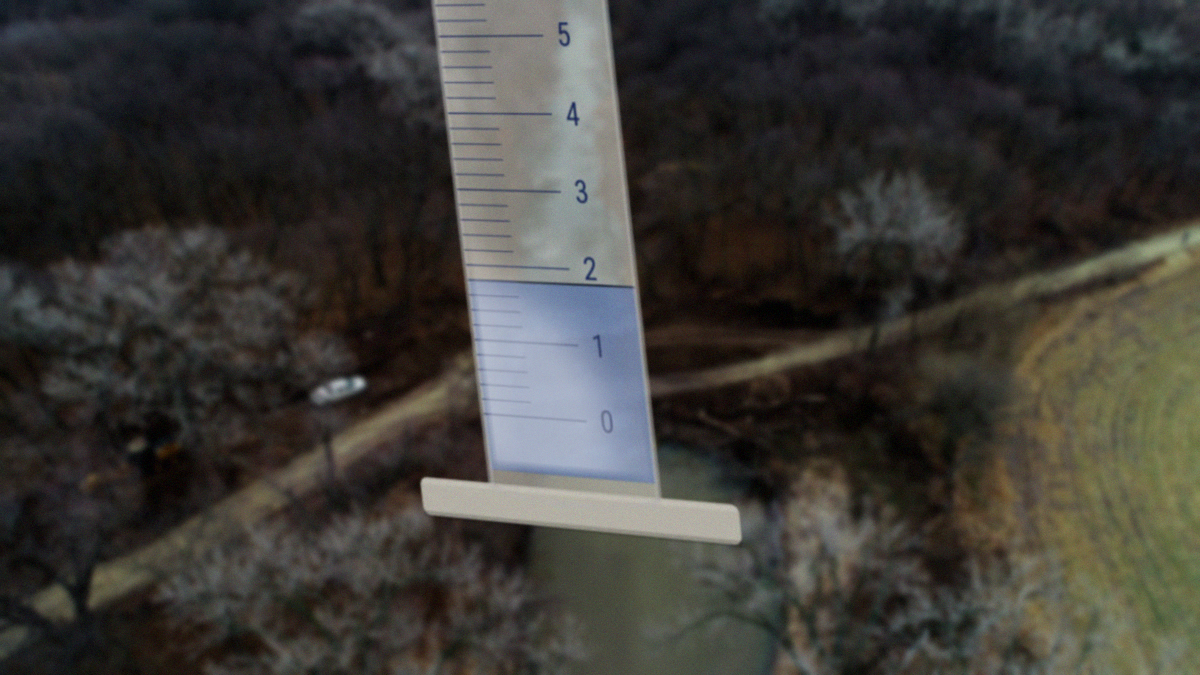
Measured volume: 1.8 mL
